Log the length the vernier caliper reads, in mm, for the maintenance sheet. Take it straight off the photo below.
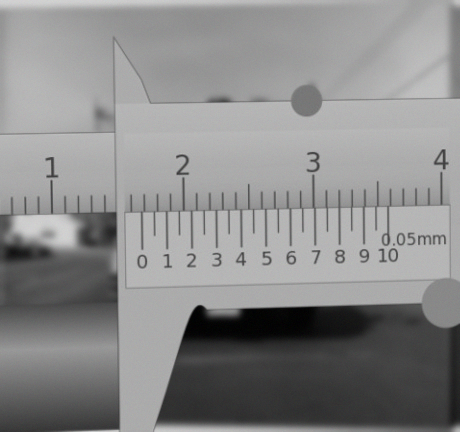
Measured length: 16.8 mm
